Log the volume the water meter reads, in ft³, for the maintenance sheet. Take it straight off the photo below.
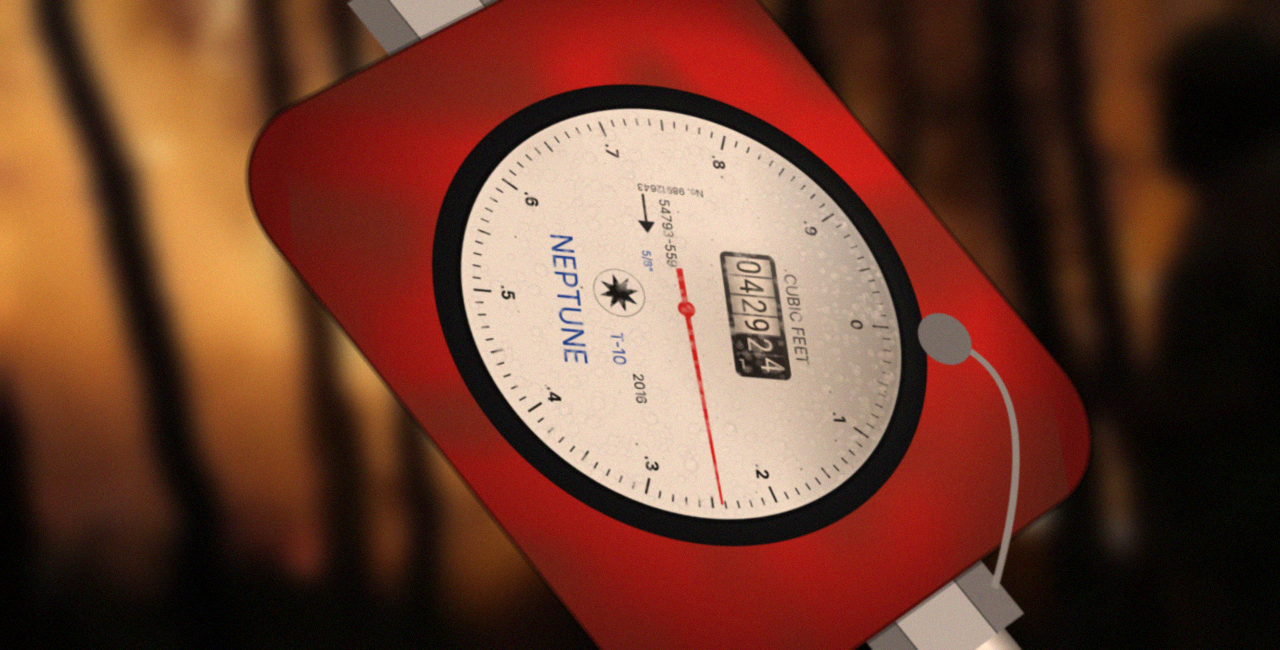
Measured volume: 42924.24 ft³
